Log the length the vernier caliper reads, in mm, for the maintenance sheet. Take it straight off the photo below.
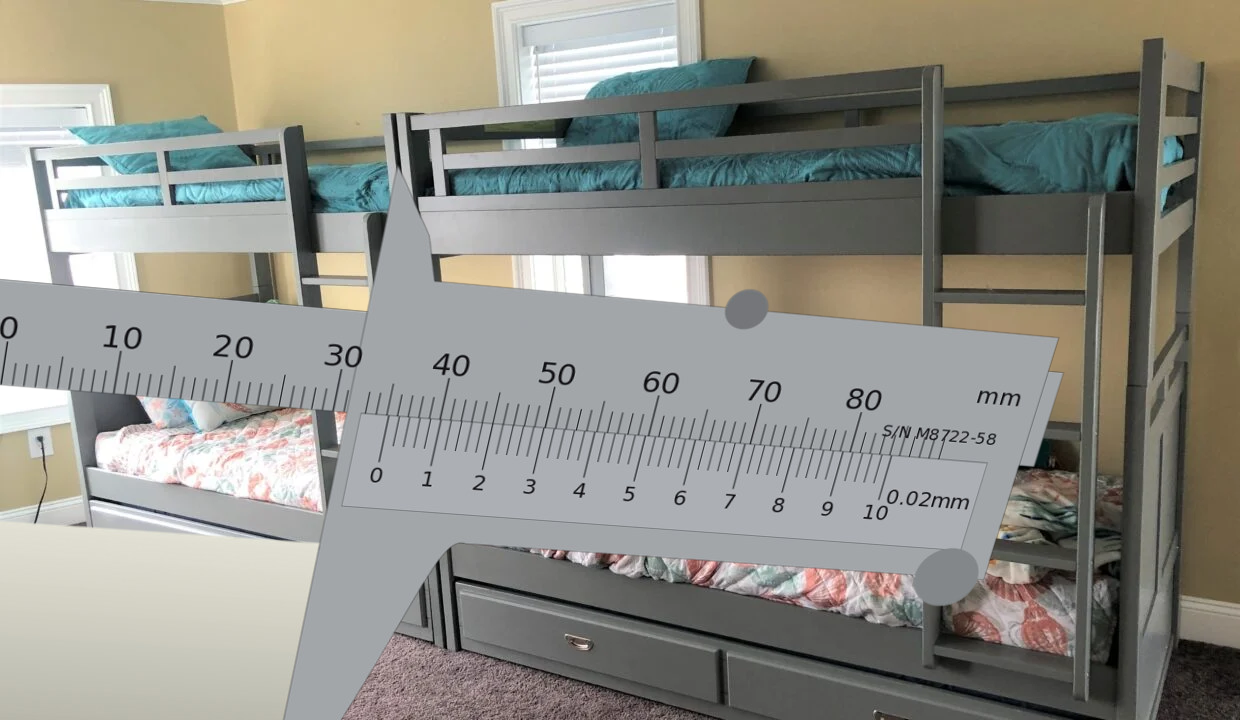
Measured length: 35.2 mm
